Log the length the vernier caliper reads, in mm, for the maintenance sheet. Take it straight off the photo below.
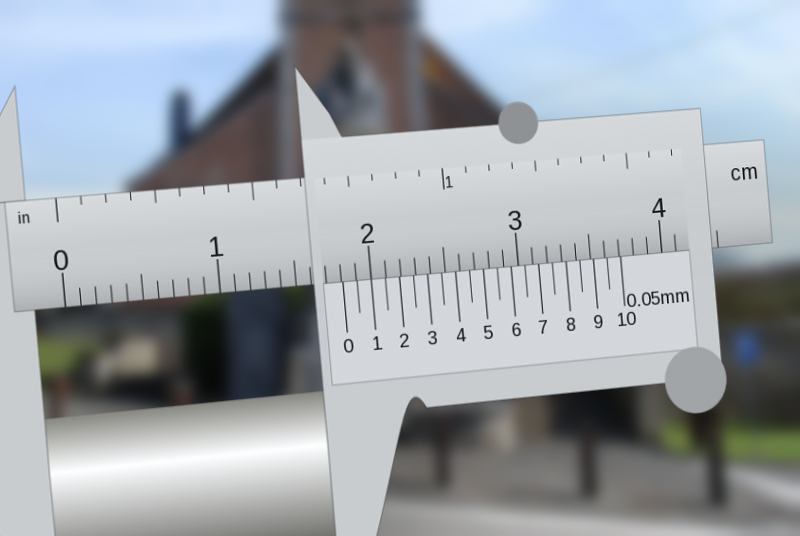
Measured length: 18.1 mm
